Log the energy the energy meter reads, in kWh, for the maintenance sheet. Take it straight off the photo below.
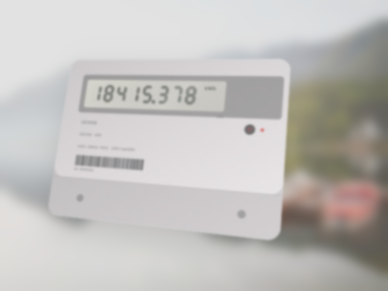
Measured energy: 18415.378 kWh
